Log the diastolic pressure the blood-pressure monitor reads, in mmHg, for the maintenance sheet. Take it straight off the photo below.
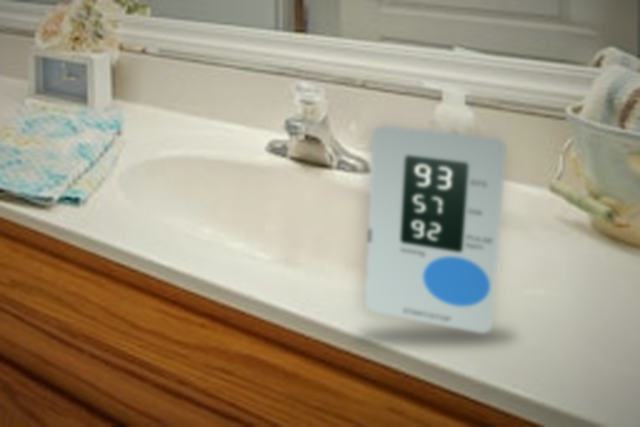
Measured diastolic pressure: 57 mmHg
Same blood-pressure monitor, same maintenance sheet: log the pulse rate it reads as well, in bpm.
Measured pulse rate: 92 bpm
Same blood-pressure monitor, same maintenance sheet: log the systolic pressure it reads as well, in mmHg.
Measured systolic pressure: 93 mmHg
